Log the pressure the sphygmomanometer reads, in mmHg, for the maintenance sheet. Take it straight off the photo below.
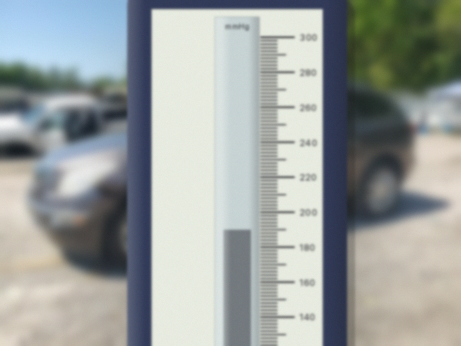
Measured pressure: 190 mmHg
